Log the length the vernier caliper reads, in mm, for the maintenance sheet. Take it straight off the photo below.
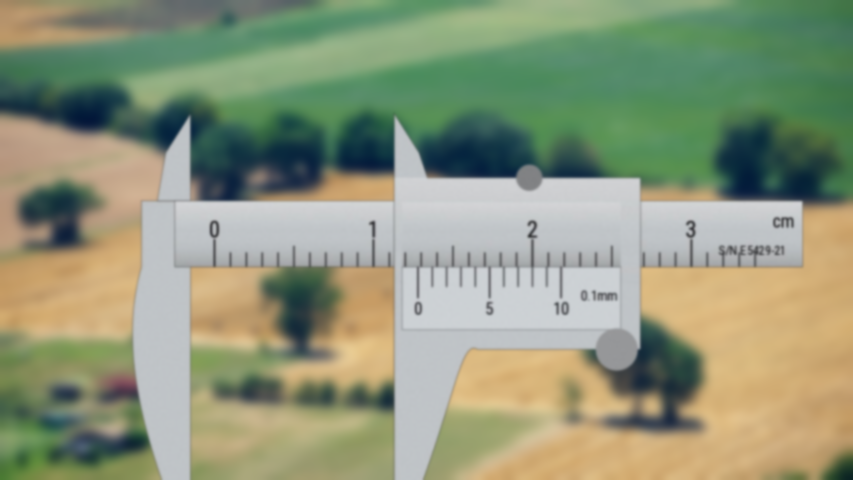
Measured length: 12.8 mm
